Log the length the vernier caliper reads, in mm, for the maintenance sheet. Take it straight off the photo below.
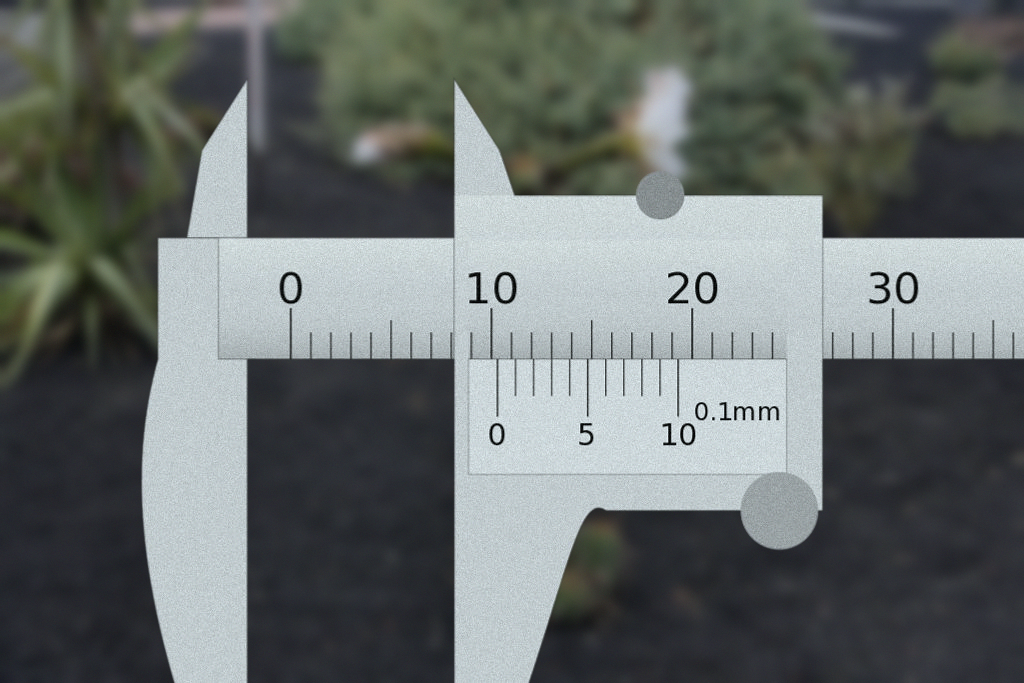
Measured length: 10.3 mm
